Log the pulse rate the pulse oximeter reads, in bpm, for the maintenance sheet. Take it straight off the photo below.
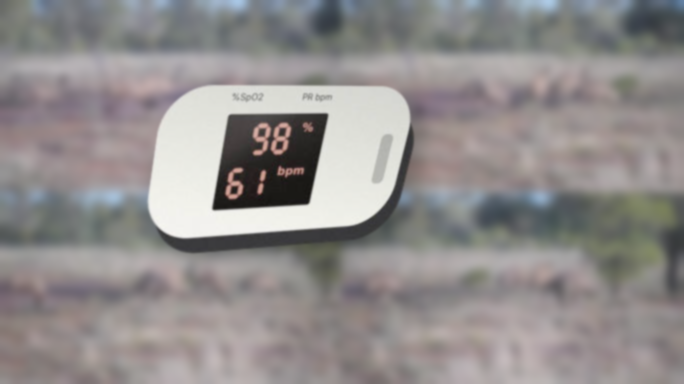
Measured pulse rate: 61 bpm
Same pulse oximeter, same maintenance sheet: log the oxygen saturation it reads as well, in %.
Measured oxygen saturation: 98 %
